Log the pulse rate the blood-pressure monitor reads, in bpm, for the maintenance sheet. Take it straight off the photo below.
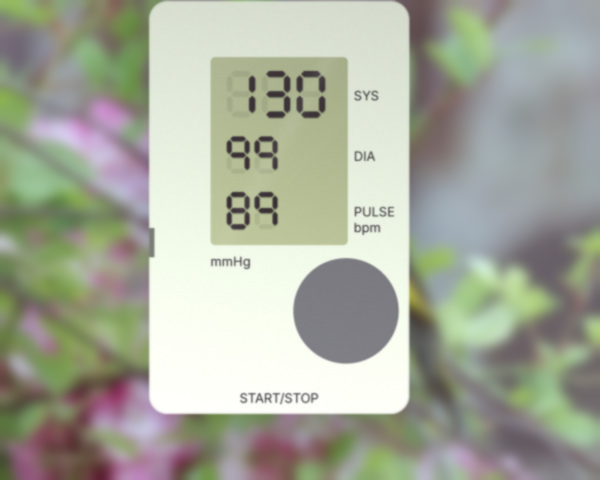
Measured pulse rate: 89 bpm
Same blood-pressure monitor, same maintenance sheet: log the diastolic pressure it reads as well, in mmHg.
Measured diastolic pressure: 99 mmHg
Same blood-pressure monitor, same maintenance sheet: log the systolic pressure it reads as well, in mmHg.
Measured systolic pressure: 130 mmHg
